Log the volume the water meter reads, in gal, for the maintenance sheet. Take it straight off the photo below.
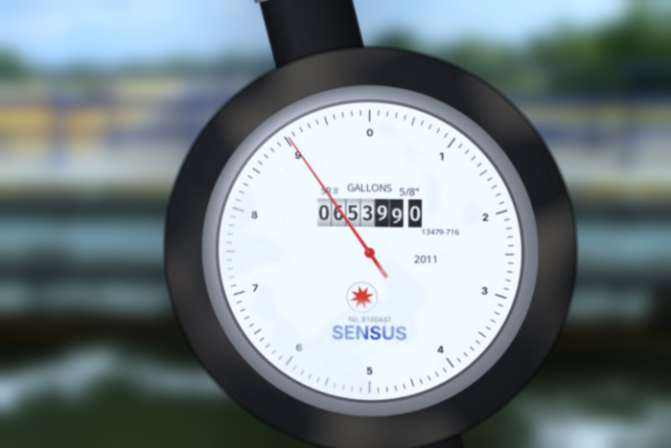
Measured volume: 653989.0 gal
